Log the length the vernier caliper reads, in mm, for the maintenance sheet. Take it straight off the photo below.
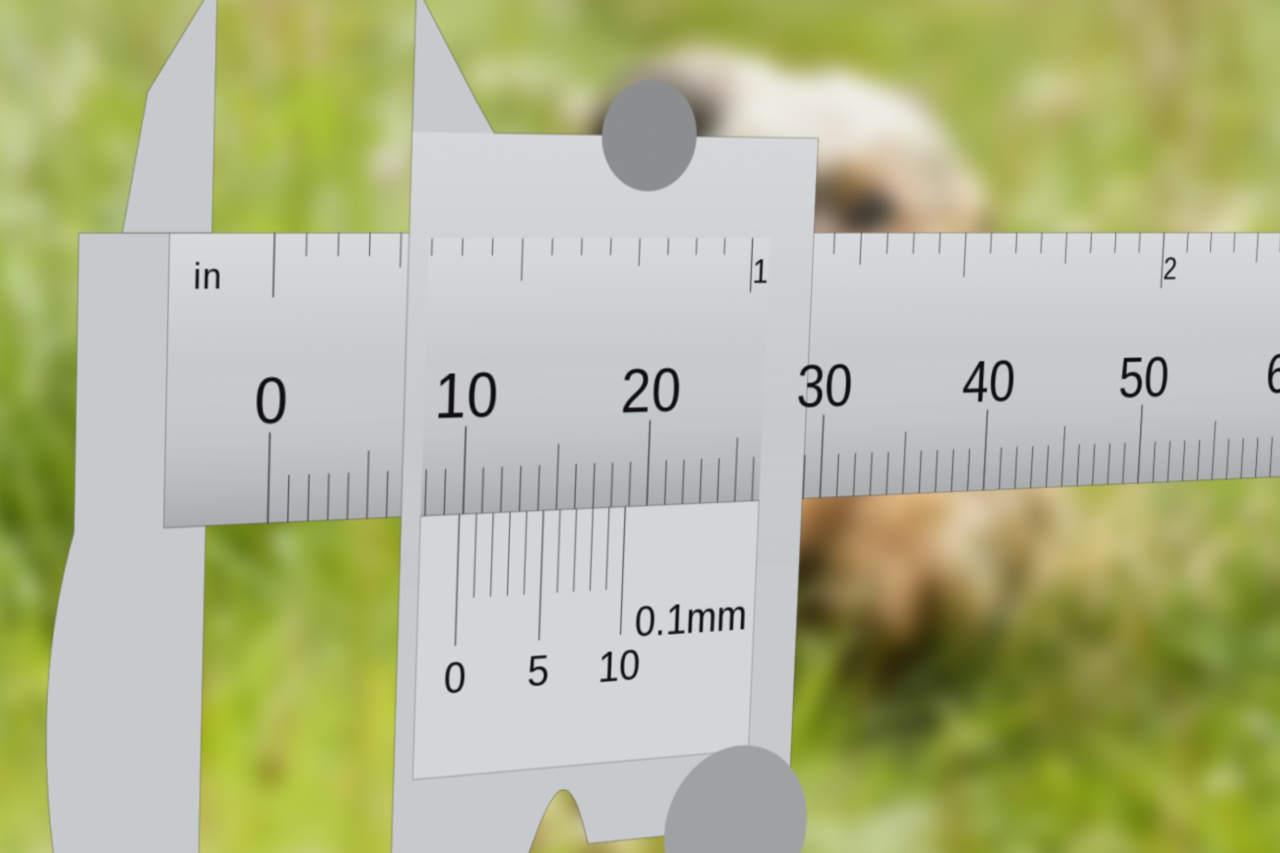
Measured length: 9.8 mm
